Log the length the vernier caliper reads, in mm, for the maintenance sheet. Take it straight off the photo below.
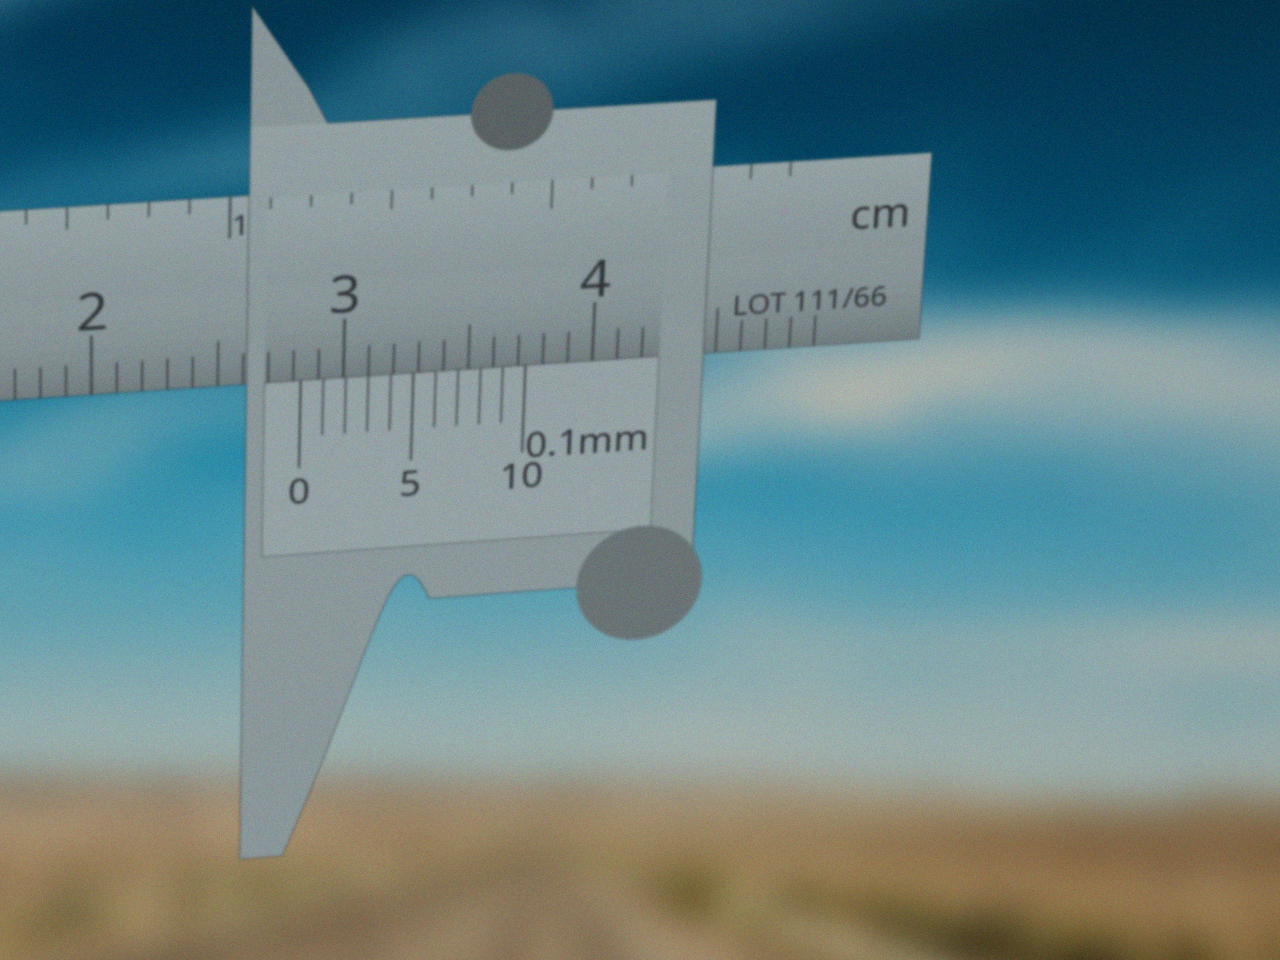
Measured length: 28.3 mm
